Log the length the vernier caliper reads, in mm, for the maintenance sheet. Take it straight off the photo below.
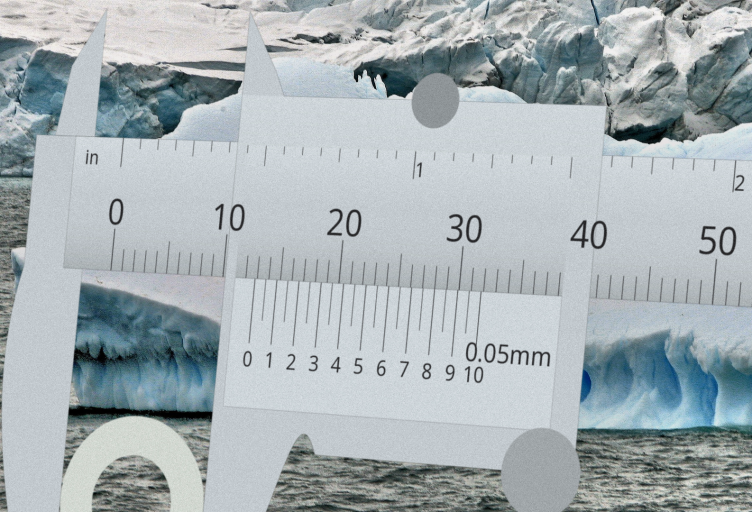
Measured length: 12.8 mm
